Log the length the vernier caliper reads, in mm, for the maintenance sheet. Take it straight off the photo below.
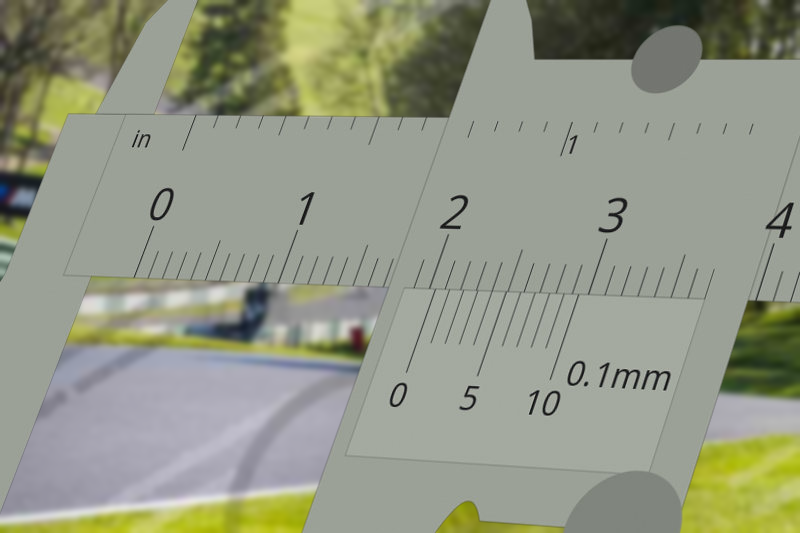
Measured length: 20.4 mm
